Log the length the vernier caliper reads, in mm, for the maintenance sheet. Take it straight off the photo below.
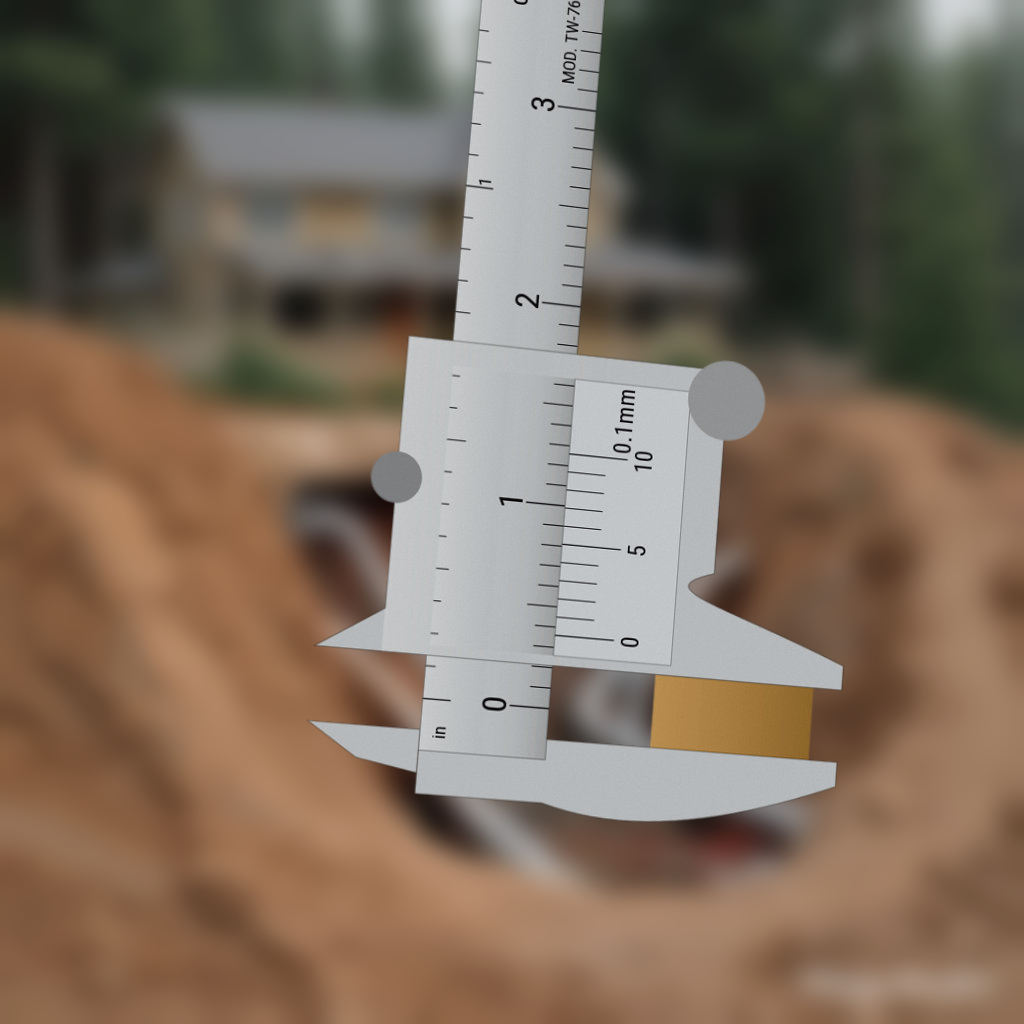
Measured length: 3.6 mm
